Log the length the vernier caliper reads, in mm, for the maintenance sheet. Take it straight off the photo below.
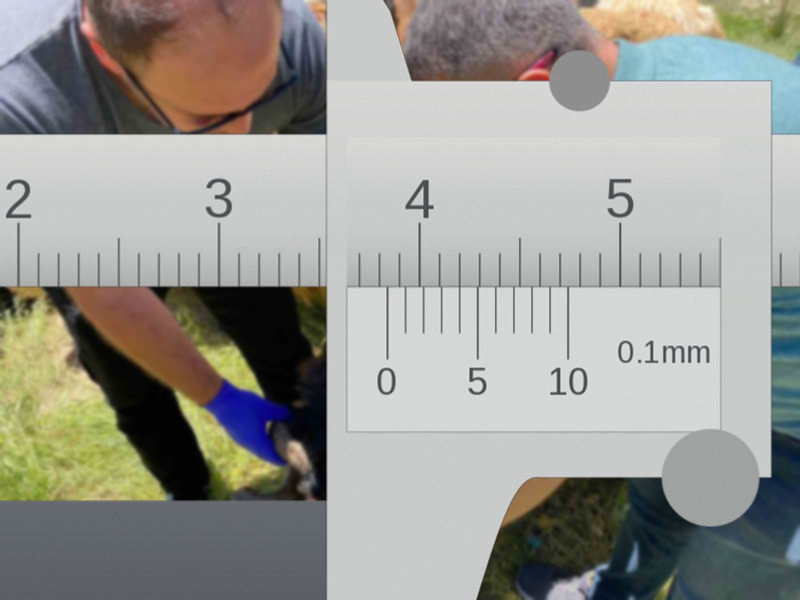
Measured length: 38.4 mm
